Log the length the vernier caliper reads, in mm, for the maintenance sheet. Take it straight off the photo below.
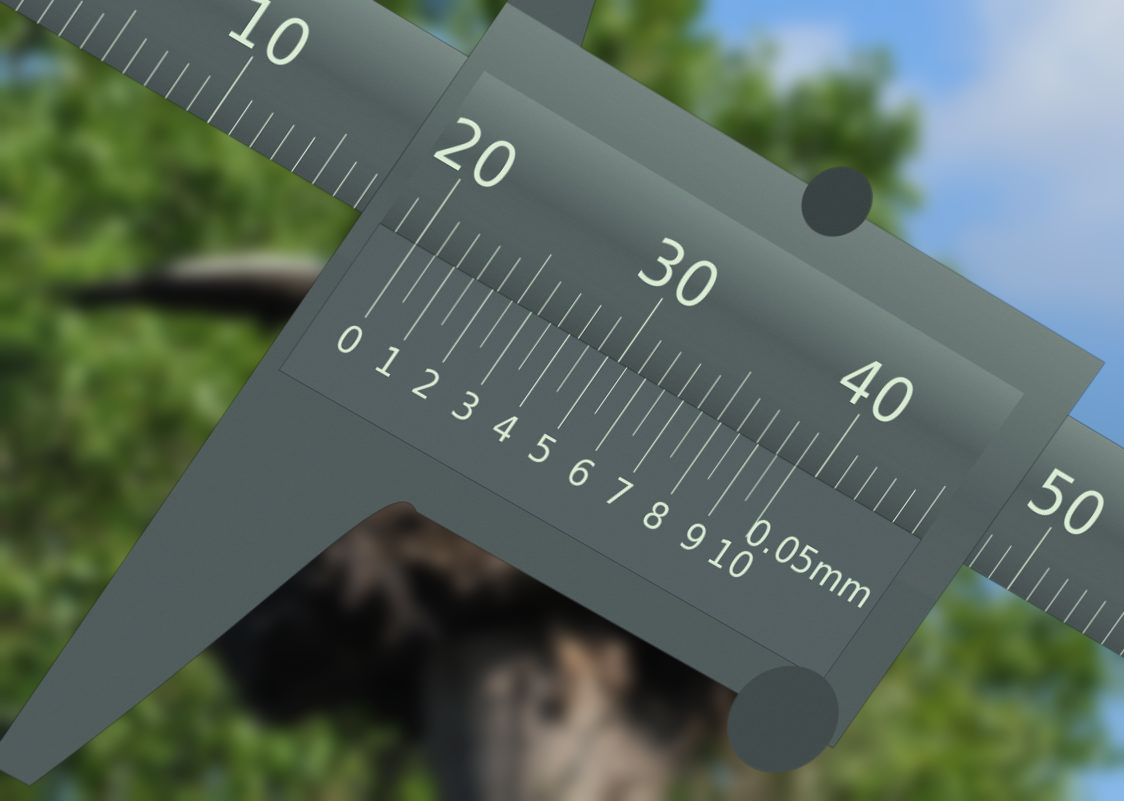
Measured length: 20.0 mm
